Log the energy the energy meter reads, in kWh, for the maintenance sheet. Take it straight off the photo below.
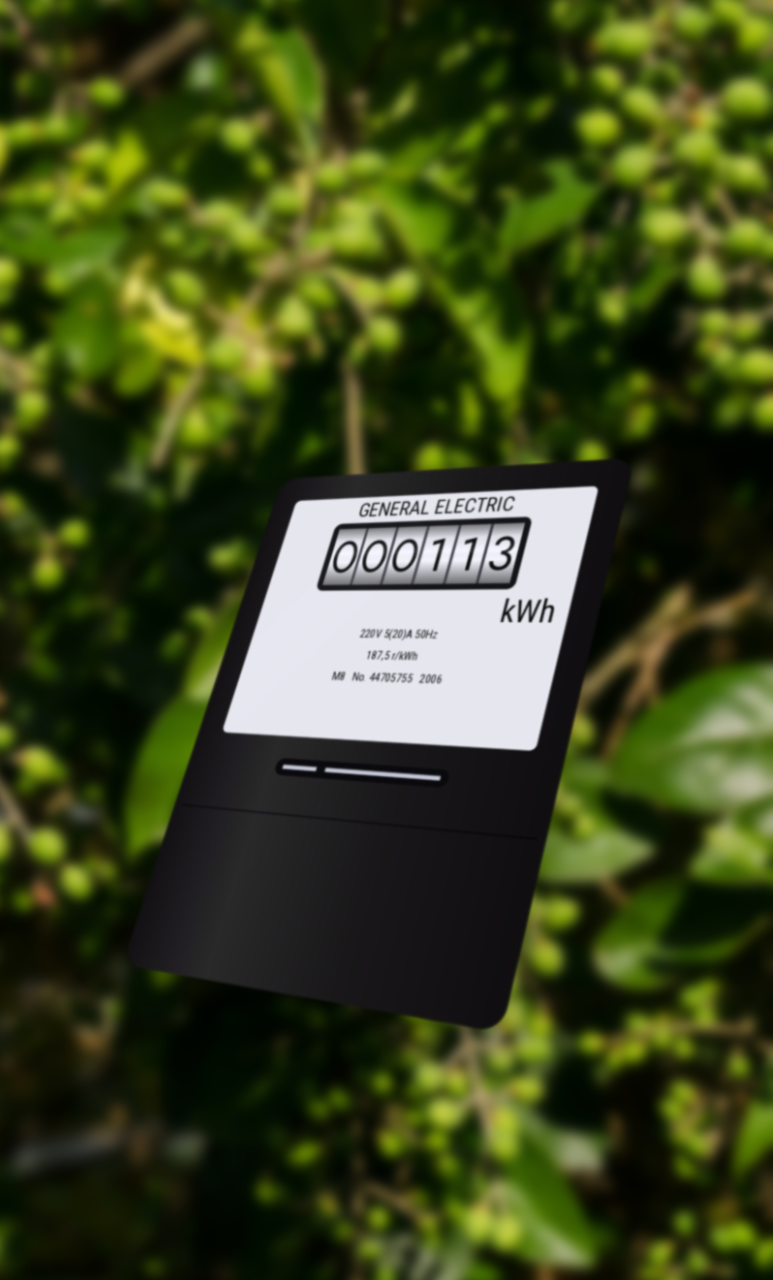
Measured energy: 113 kWh
